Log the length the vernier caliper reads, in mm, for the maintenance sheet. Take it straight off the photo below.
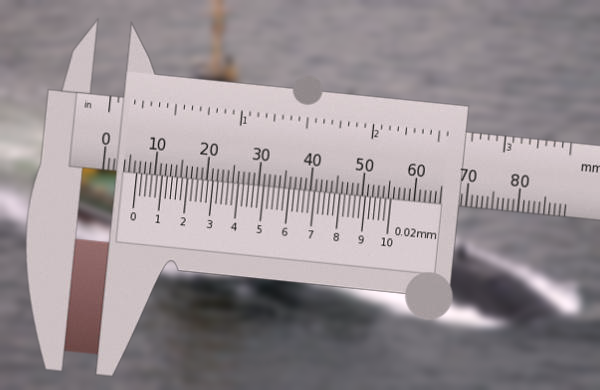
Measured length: 6.5 mm
